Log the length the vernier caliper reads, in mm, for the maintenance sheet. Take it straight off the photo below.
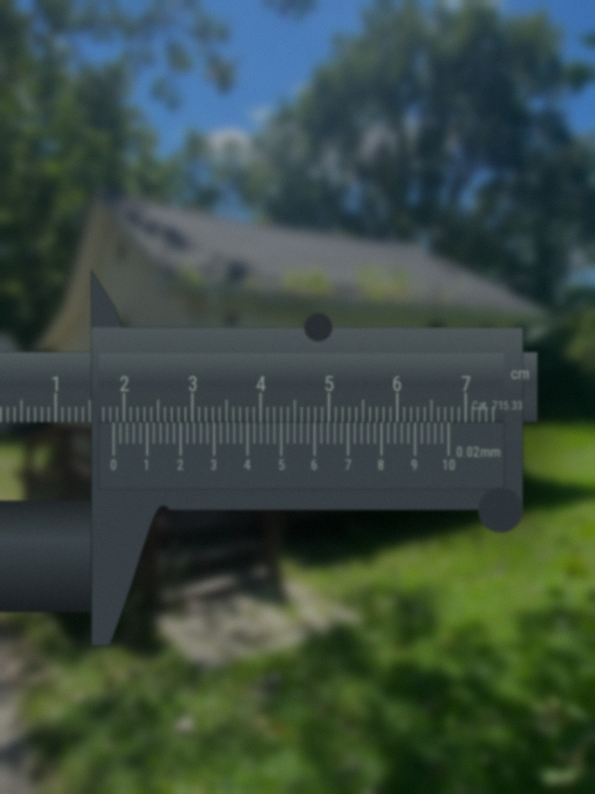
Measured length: 18.5 mm
